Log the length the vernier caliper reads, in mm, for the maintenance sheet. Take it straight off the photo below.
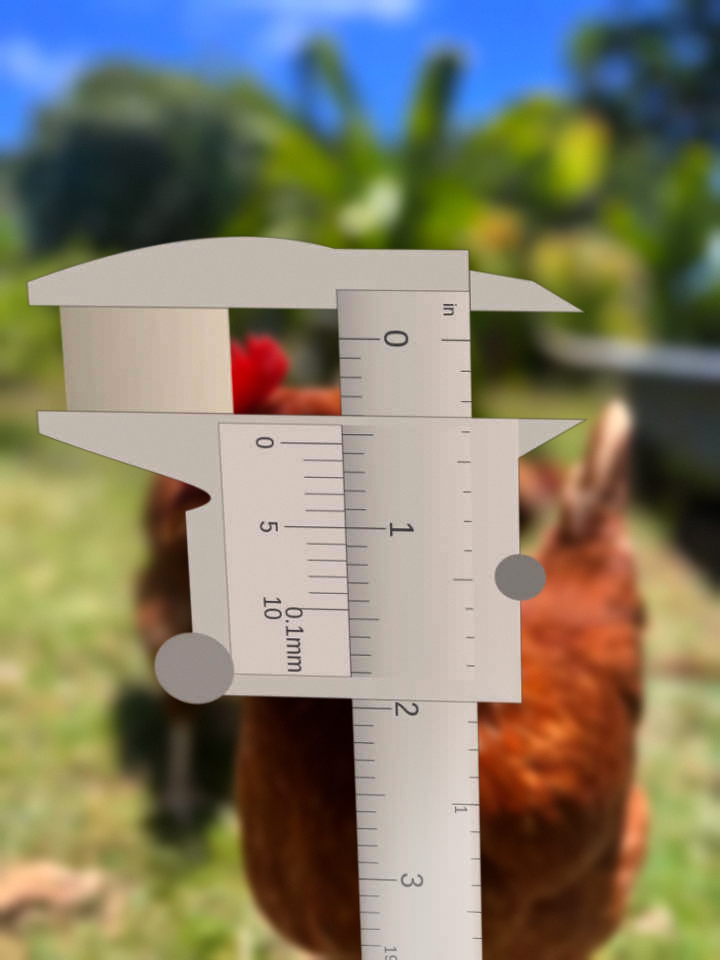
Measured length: 5.5 mm
